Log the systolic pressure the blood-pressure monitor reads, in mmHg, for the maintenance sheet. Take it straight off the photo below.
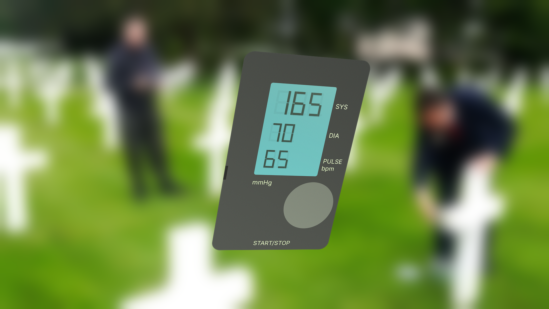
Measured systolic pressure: 165 mmHg
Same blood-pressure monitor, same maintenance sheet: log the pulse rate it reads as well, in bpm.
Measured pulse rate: 65 bpm
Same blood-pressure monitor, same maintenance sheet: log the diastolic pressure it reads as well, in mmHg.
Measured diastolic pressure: 70 mmHg
